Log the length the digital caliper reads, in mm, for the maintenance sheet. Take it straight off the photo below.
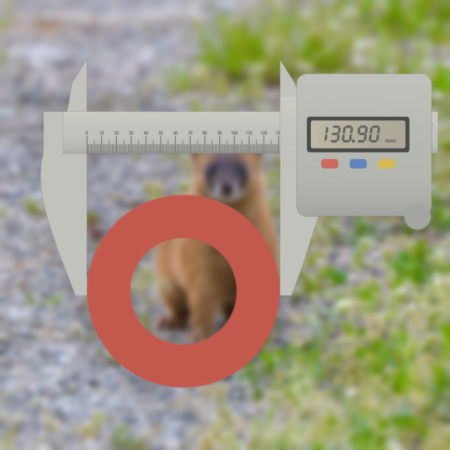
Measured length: 130.90 mm
